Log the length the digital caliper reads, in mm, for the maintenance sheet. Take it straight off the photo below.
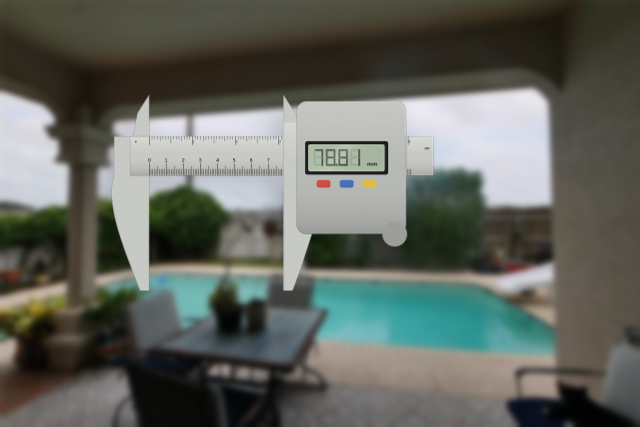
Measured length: 78.81 mm
